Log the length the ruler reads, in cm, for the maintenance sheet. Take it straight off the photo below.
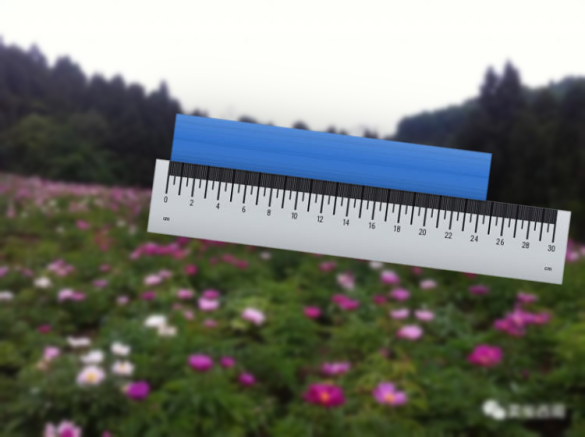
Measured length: 24.5 cm
